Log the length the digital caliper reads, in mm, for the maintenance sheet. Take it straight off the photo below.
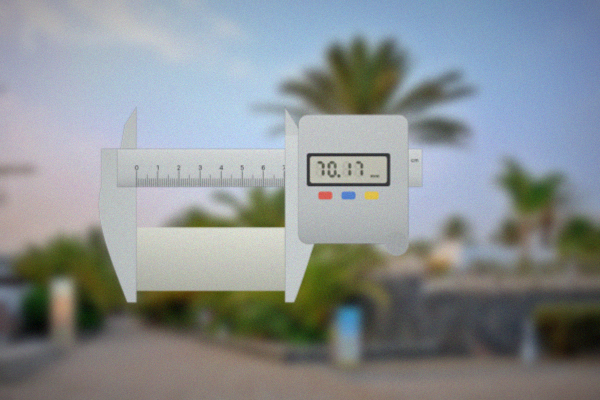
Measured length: 70.17 mm
